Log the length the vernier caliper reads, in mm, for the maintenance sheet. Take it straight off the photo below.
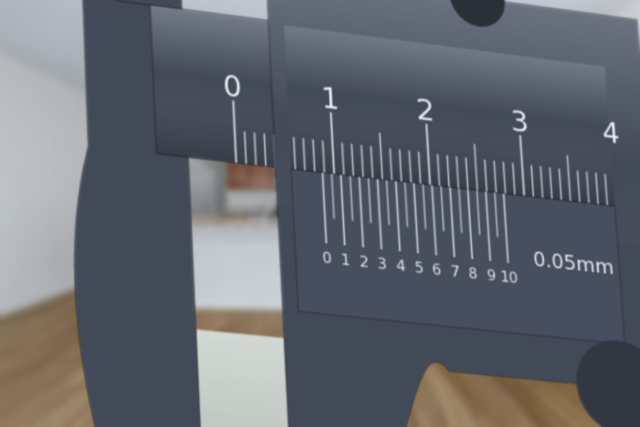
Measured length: 8.8 mm
